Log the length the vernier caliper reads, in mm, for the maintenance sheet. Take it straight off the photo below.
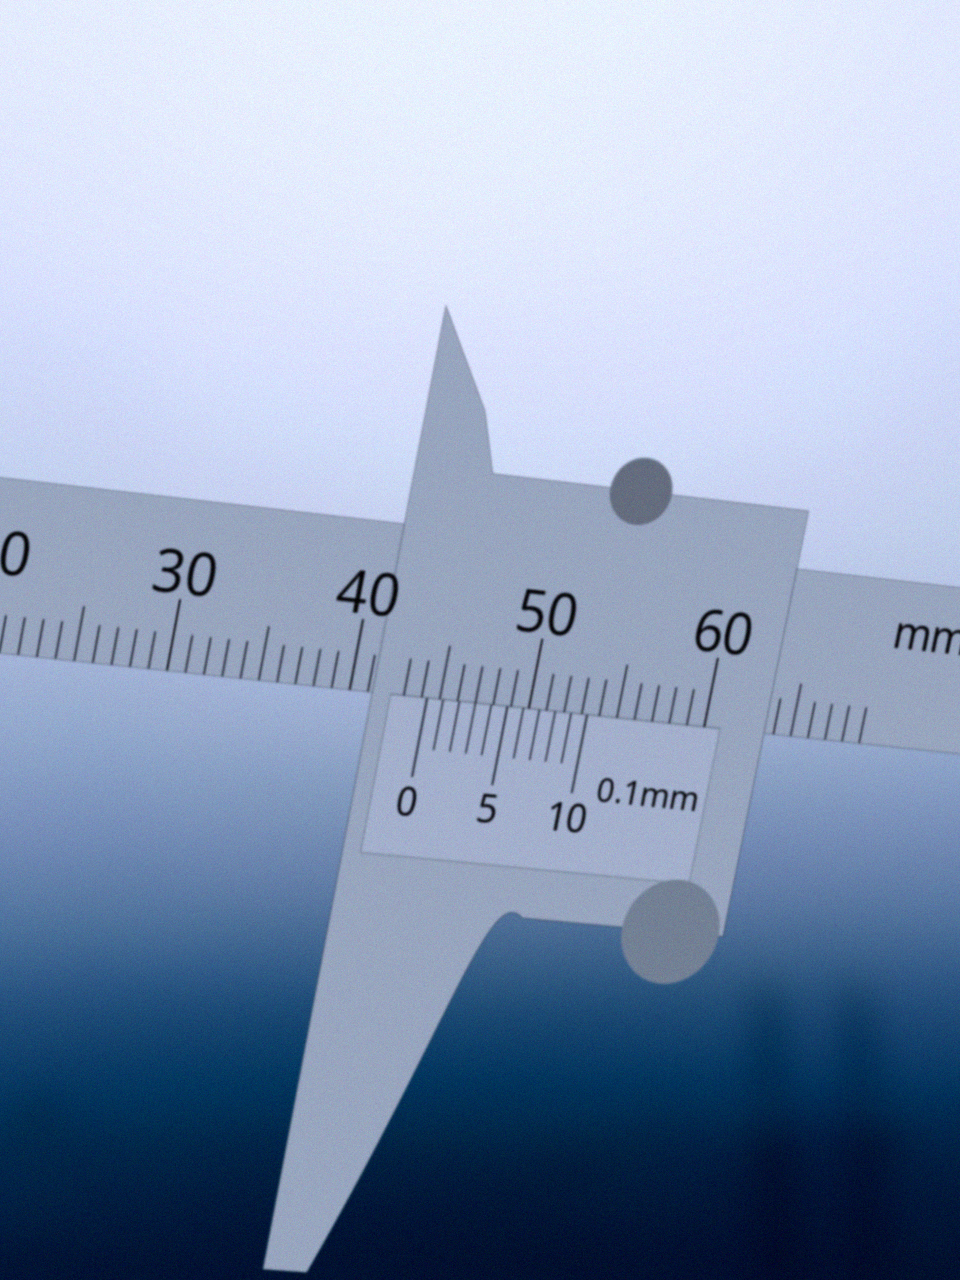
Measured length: 44.3 mm
